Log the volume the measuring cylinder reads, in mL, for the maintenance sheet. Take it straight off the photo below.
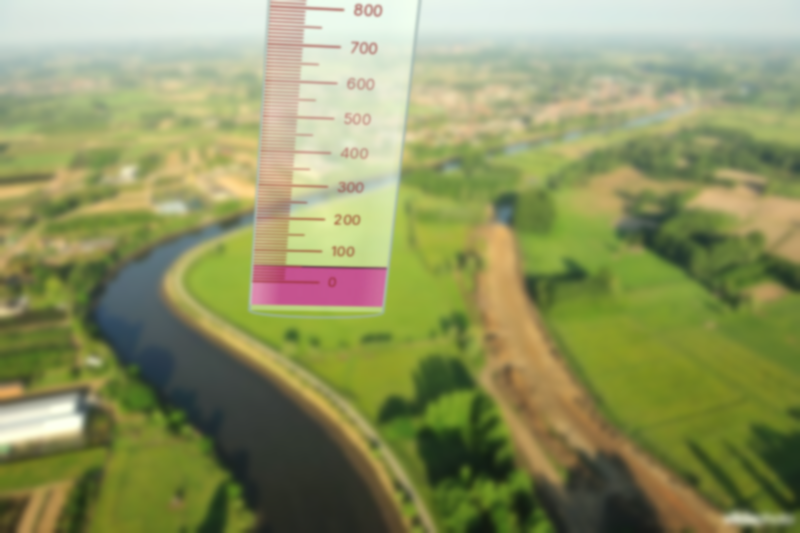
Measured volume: 50 mL
